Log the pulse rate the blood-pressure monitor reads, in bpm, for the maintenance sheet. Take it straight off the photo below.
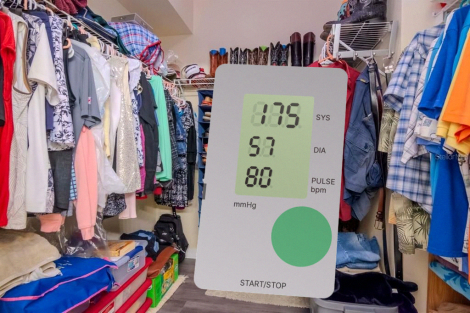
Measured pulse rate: 80 bpm
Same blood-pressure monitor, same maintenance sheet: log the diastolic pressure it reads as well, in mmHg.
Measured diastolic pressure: 57 mmHg
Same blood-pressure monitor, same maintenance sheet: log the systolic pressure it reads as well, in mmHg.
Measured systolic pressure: 175 mmHg
